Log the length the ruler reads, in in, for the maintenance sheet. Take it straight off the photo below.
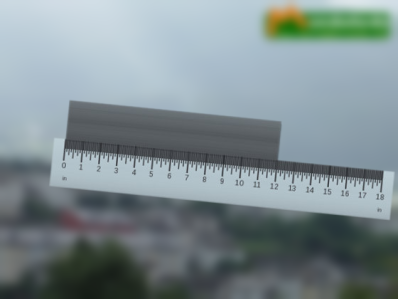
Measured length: 12 in
